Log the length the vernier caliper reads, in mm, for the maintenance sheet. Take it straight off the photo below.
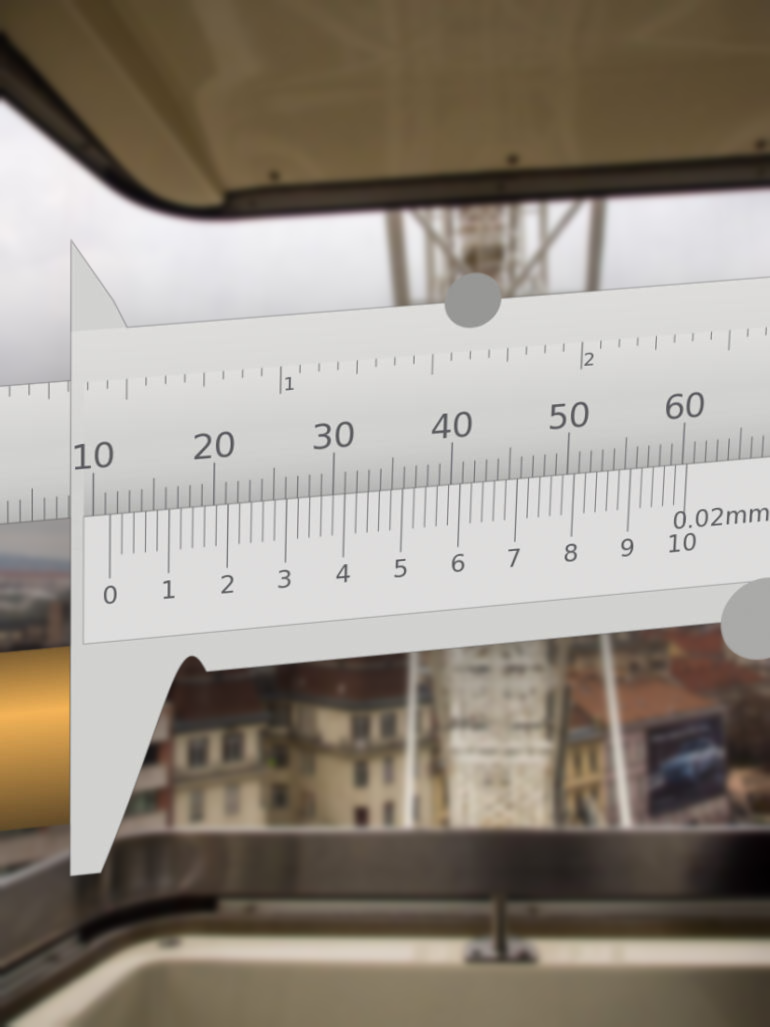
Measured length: 11.4 mm
